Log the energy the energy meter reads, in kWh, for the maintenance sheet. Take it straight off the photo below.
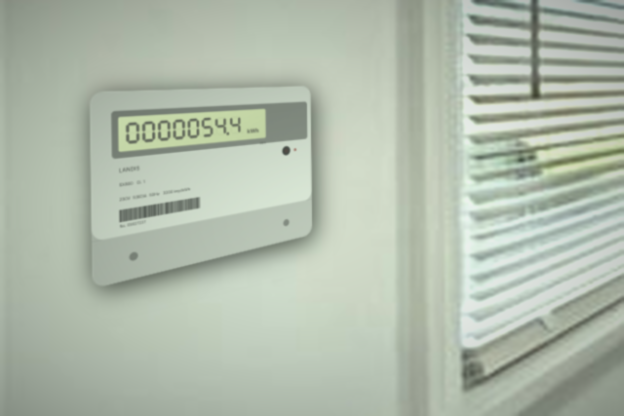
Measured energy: 54.4 kWh
